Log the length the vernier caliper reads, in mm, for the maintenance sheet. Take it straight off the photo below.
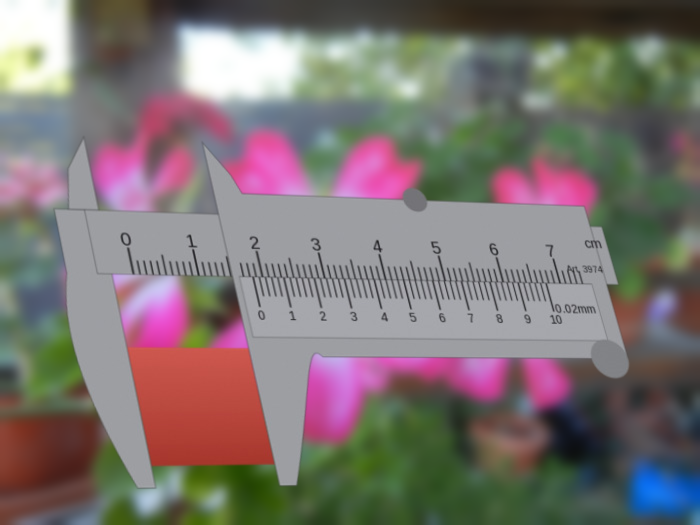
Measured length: 18.5 mm
